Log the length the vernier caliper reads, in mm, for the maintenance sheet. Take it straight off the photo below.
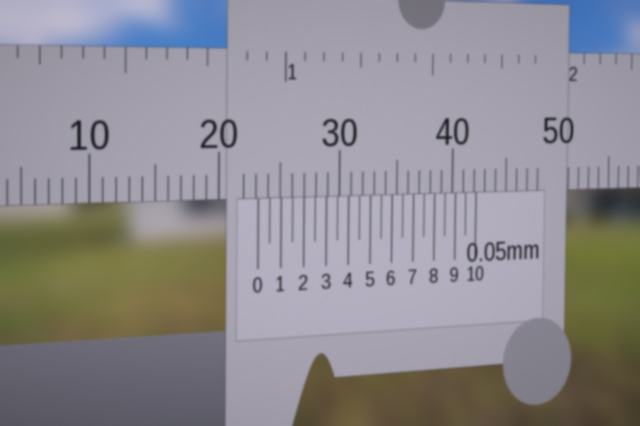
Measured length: 23.2 mm
